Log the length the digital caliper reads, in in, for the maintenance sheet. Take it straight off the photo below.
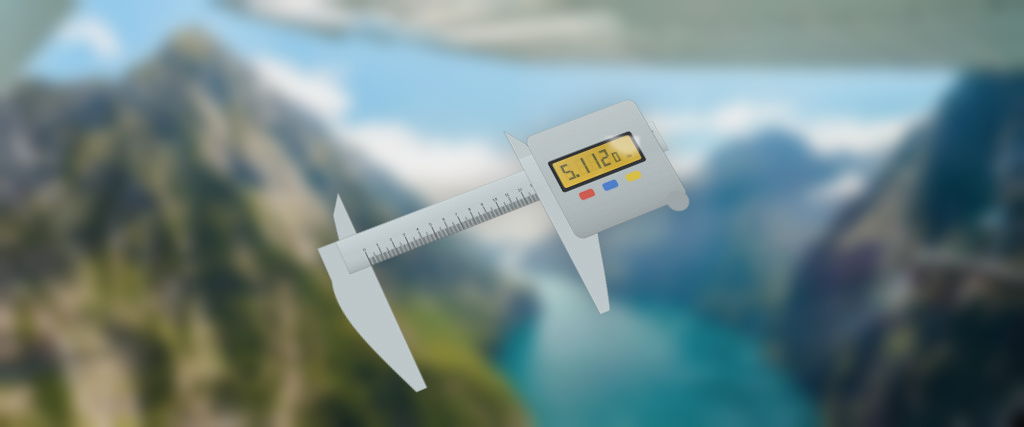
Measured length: 5.1120 in
